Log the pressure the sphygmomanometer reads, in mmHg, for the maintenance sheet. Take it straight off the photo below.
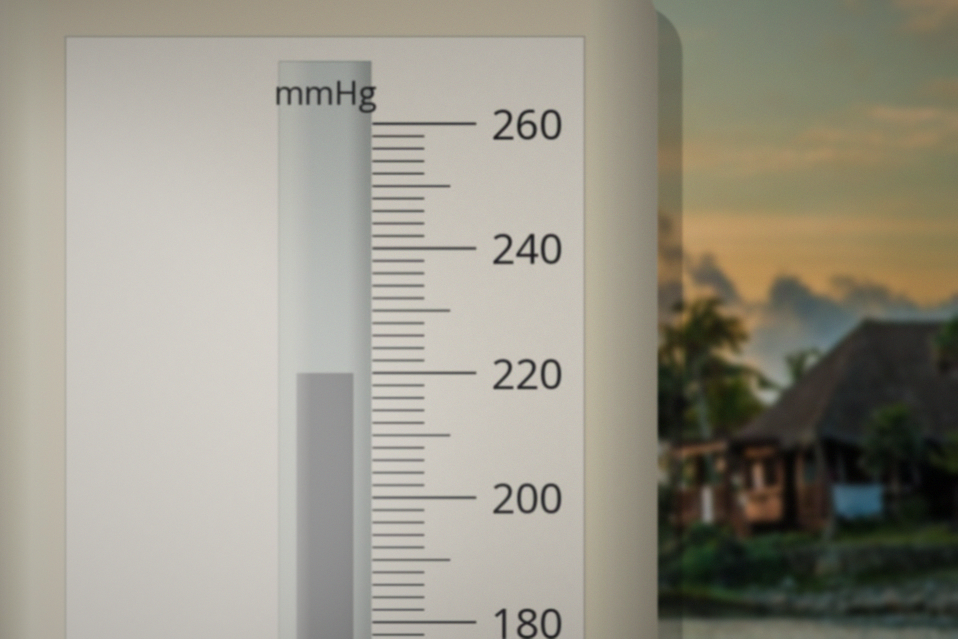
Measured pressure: 220 mmHg
